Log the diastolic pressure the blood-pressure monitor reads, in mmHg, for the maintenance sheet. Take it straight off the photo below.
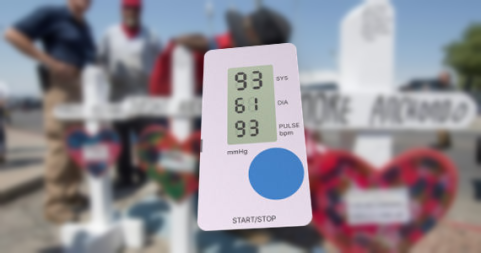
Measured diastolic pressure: 61 mmHg
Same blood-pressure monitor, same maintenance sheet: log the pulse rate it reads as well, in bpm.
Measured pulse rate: 93 bpm
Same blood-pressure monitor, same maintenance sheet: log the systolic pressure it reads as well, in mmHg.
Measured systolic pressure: 93 mmHg
